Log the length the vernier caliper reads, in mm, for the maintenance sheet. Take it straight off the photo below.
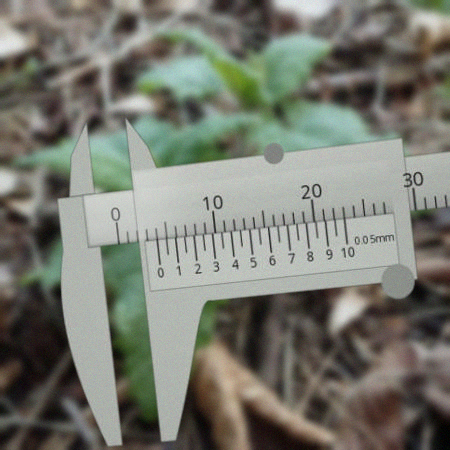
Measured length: 4.0 mm
